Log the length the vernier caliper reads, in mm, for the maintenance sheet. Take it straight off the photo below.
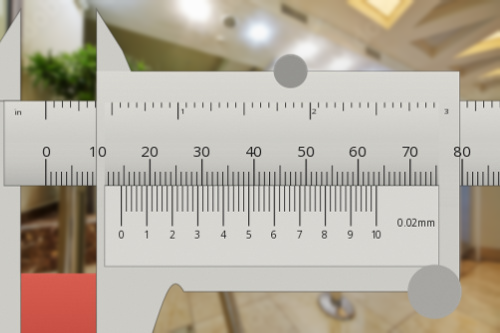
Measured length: 14.5 mm
